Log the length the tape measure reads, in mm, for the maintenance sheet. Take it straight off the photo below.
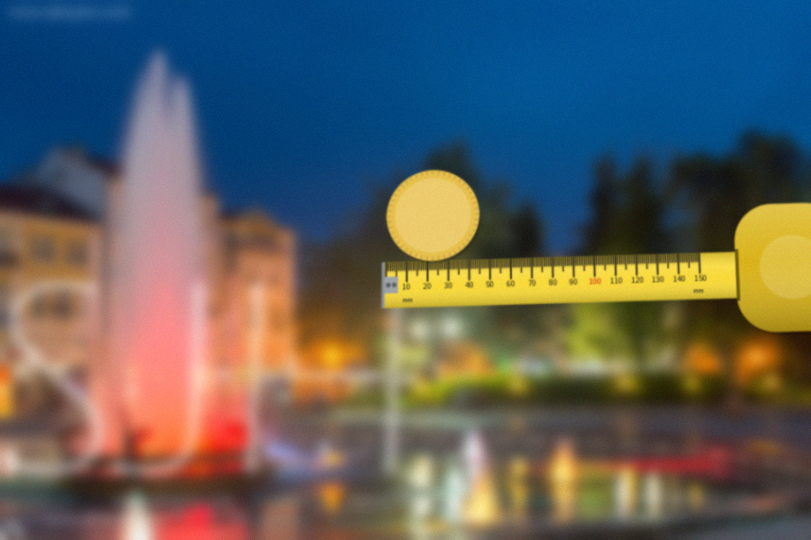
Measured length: 45 mm
